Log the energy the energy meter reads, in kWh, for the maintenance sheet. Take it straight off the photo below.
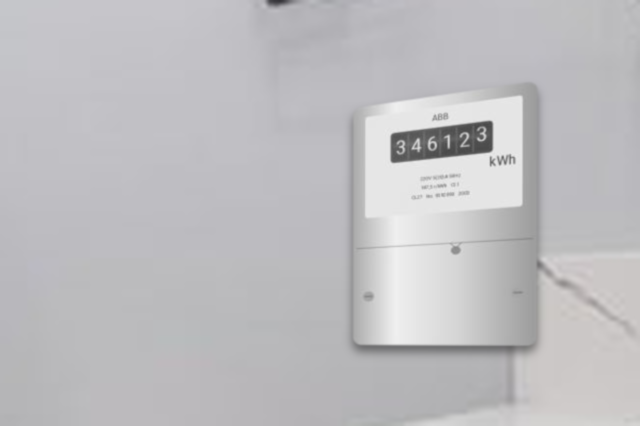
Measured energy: 346123 kWh
